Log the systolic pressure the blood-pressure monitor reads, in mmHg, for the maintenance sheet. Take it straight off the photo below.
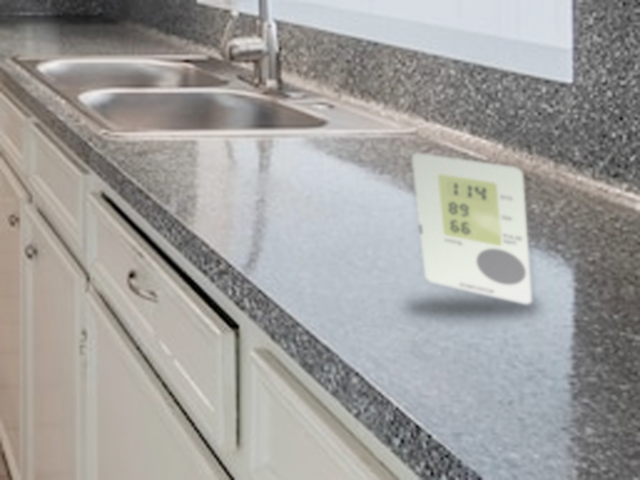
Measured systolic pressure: 114 mmHg
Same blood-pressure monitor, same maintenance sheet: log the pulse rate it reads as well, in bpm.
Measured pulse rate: 66 bpm
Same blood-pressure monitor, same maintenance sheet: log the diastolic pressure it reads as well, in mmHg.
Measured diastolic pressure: 89 mmHg
